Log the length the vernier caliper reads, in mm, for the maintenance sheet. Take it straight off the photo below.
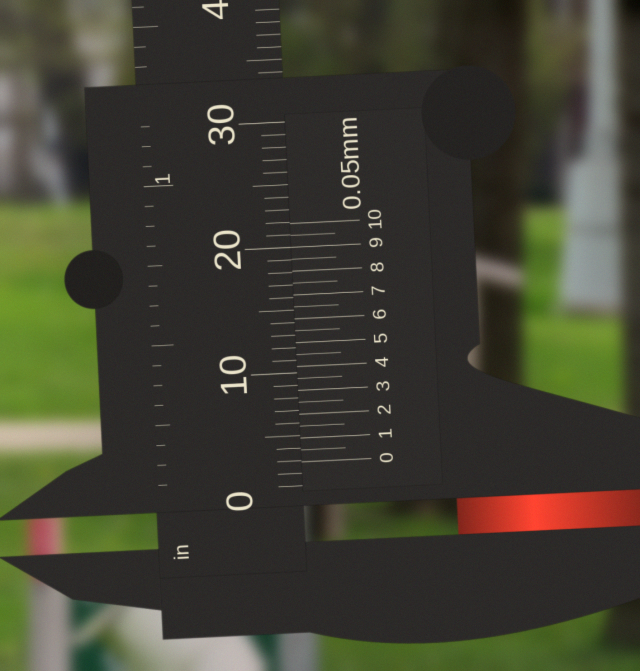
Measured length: 2.9 mm
